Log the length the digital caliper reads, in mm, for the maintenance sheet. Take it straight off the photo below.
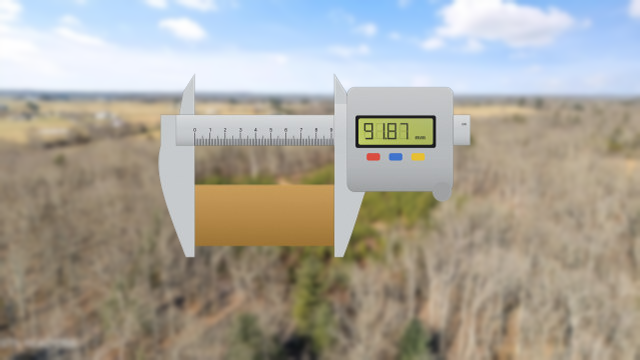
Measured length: 91.87 mm
